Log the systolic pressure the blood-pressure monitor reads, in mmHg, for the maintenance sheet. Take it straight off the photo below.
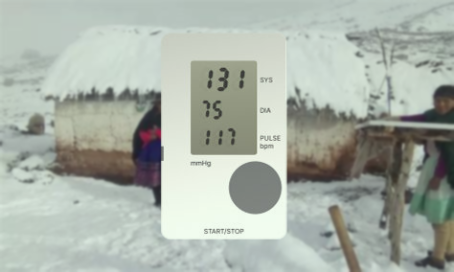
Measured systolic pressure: 131 mmHg
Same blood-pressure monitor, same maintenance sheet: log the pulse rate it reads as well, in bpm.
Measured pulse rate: 117 bpm
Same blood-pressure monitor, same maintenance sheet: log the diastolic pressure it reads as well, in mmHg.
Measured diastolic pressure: 75 mmHg
